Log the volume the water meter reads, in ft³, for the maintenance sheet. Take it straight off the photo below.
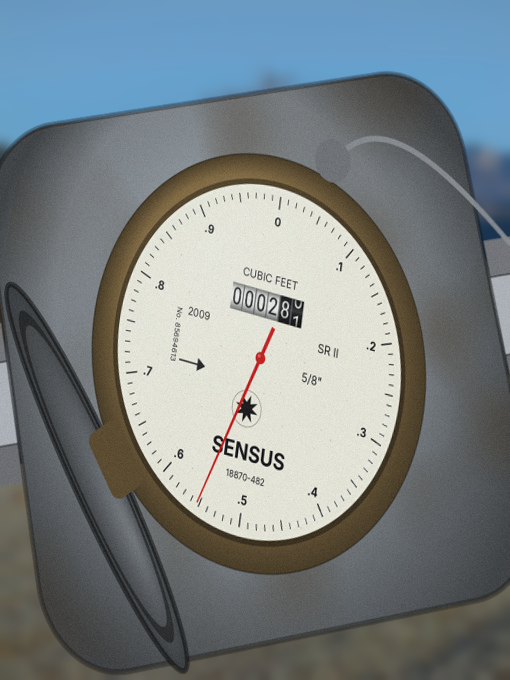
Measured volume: 280.55 ft³
